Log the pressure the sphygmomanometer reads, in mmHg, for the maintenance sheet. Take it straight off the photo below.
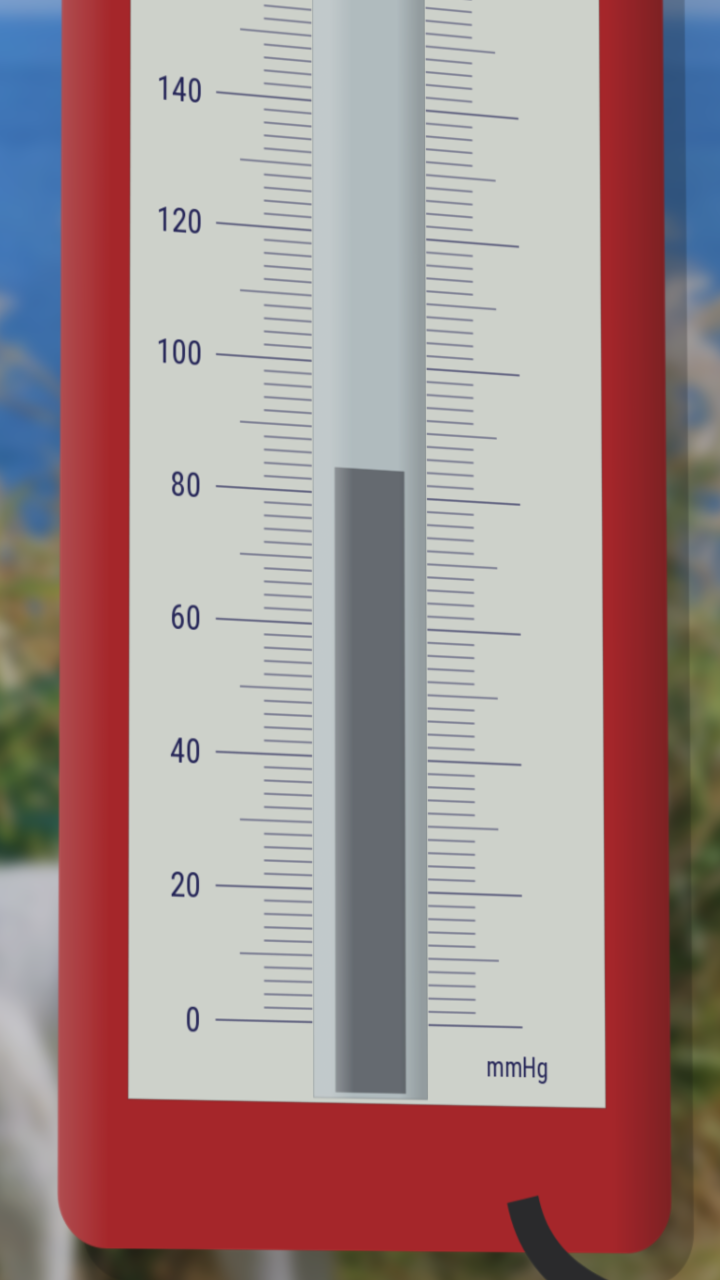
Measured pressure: 84 mmHg
